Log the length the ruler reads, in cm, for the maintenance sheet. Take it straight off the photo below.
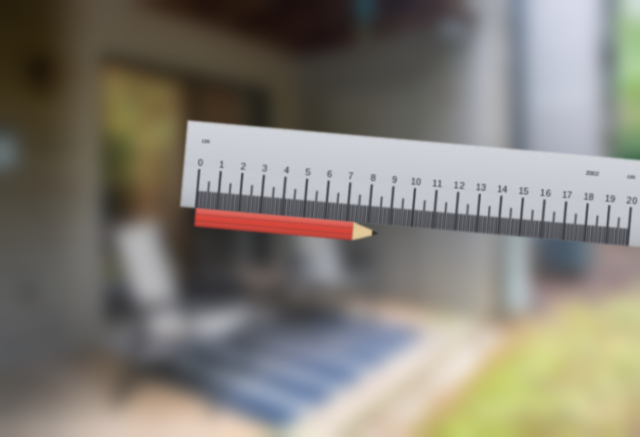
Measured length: 8.5 cm
